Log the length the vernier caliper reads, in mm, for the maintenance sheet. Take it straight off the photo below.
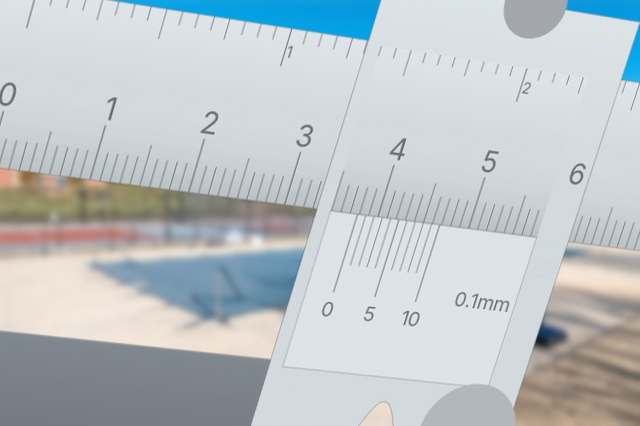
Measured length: 37.8 mm
